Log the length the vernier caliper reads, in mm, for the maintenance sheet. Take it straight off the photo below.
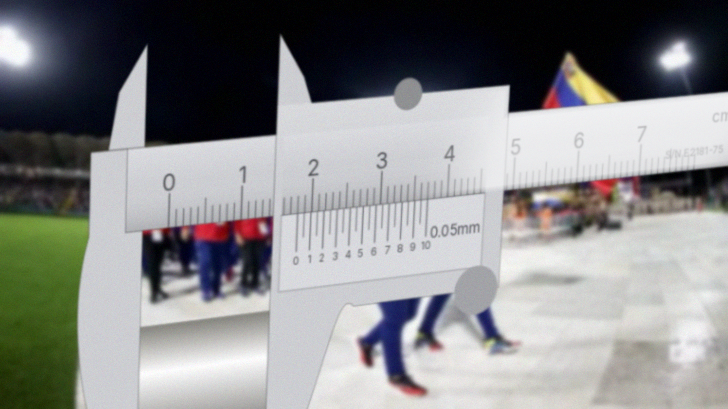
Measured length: 18.0 mm
